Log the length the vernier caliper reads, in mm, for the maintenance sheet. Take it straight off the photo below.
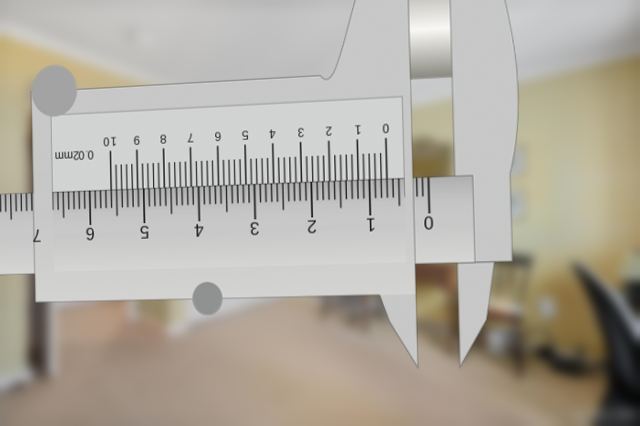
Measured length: 7.0 mm
